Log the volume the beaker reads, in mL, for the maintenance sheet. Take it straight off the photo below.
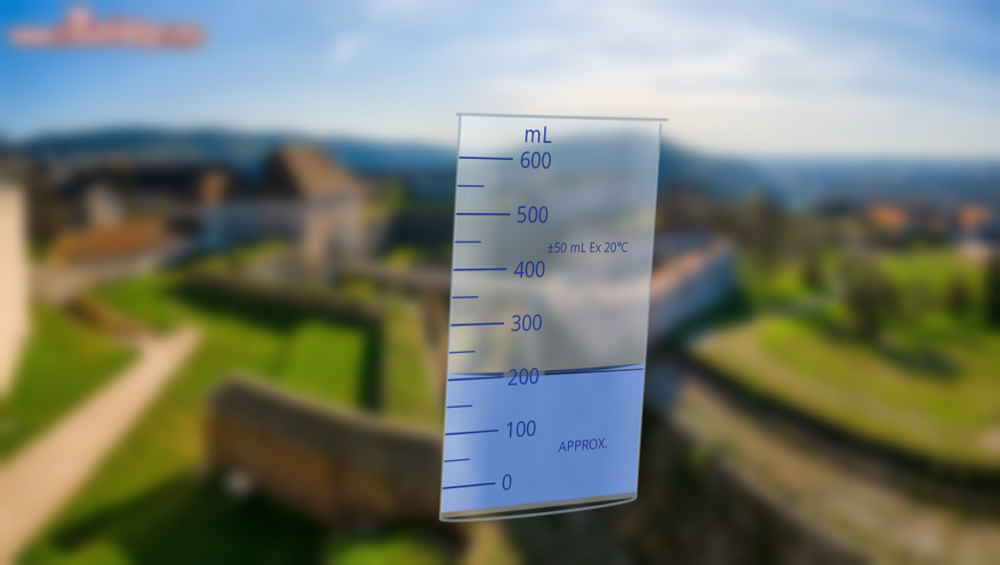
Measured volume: 200 mL
